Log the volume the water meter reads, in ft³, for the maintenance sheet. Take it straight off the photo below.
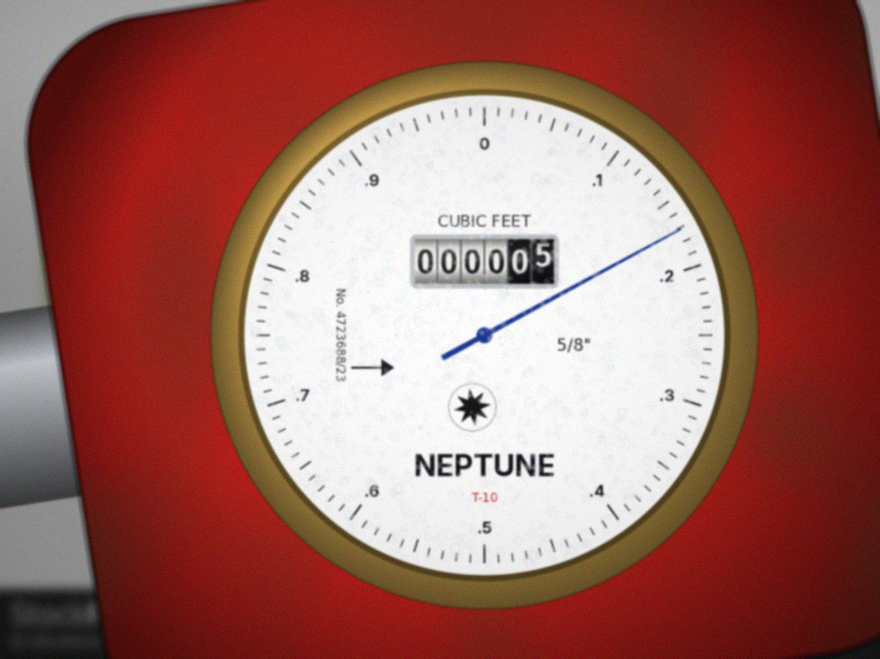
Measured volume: 5.17 ft³
